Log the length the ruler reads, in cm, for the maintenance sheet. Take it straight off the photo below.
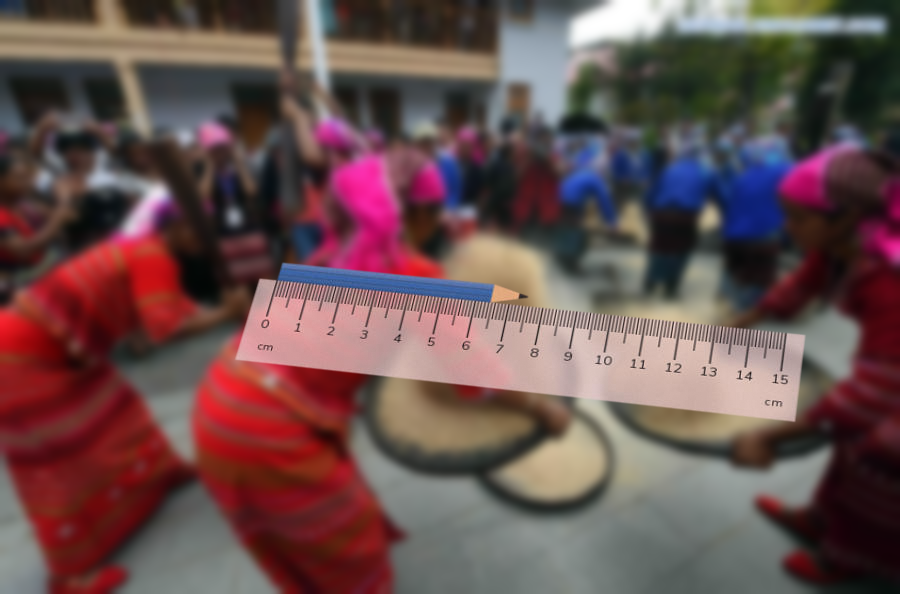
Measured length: 7.5 cm
